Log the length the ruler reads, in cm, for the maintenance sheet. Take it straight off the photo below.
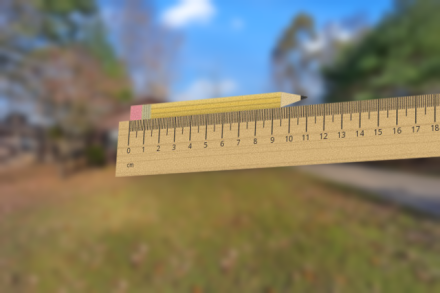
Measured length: 11 cm
